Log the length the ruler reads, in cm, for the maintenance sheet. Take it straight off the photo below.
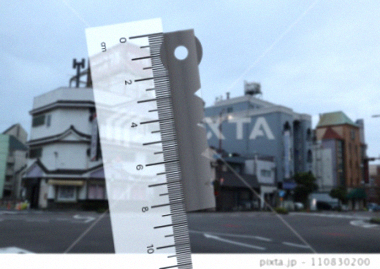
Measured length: 8.5 cm
